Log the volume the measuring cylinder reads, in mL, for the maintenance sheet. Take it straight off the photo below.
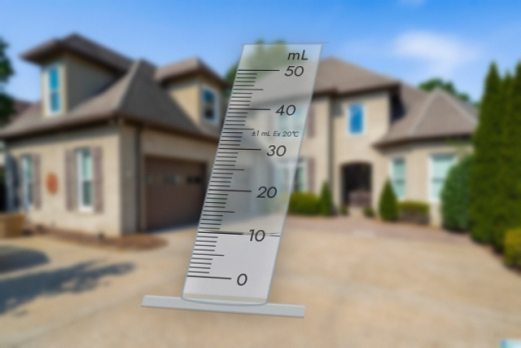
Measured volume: 10 mL
